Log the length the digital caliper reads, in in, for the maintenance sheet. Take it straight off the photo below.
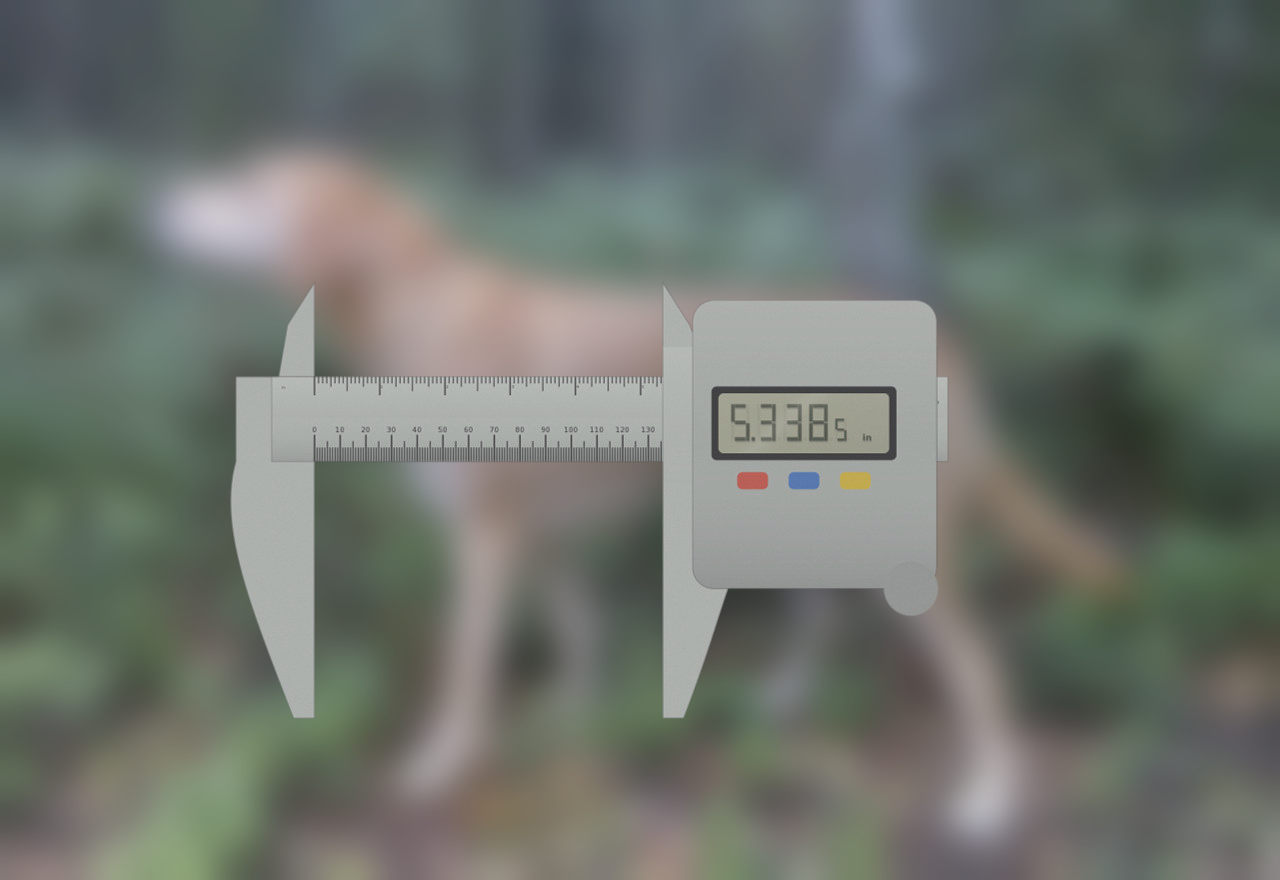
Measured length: 5.3385 in
